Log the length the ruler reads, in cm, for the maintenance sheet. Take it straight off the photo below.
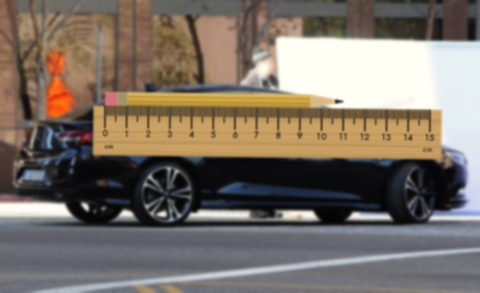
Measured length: 11 cm
